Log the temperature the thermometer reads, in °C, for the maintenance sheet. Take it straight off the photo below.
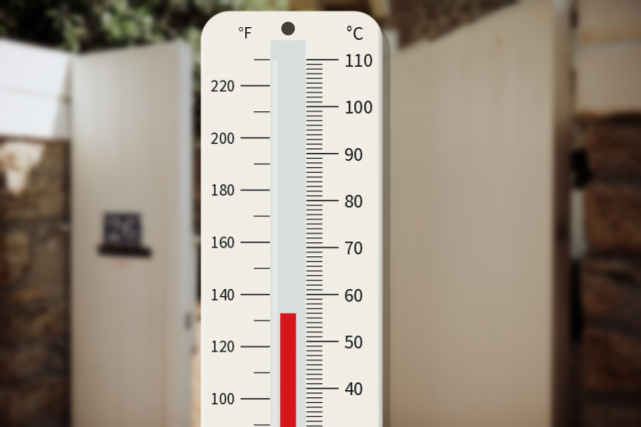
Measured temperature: 56 °C
